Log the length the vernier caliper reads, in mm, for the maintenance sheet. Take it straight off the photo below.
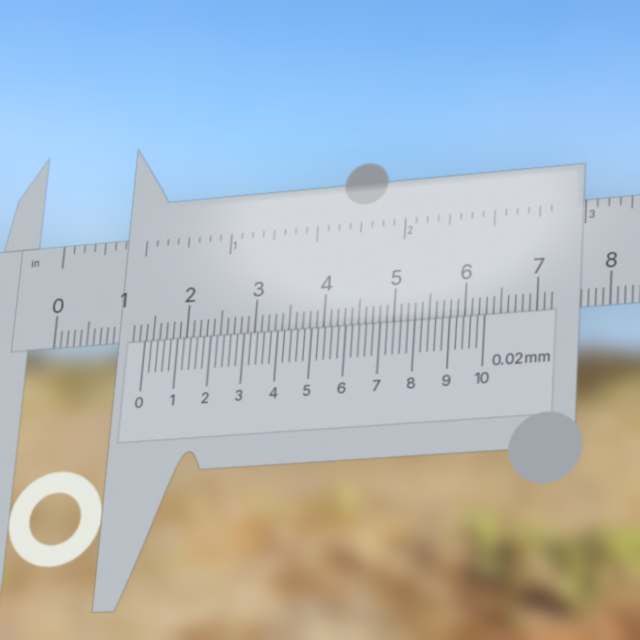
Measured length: 13.8 mm
